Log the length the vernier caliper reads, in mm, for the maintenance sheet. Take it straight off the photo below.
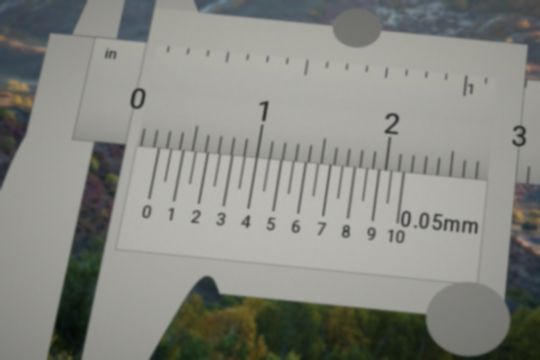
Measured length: 2.4 mm
